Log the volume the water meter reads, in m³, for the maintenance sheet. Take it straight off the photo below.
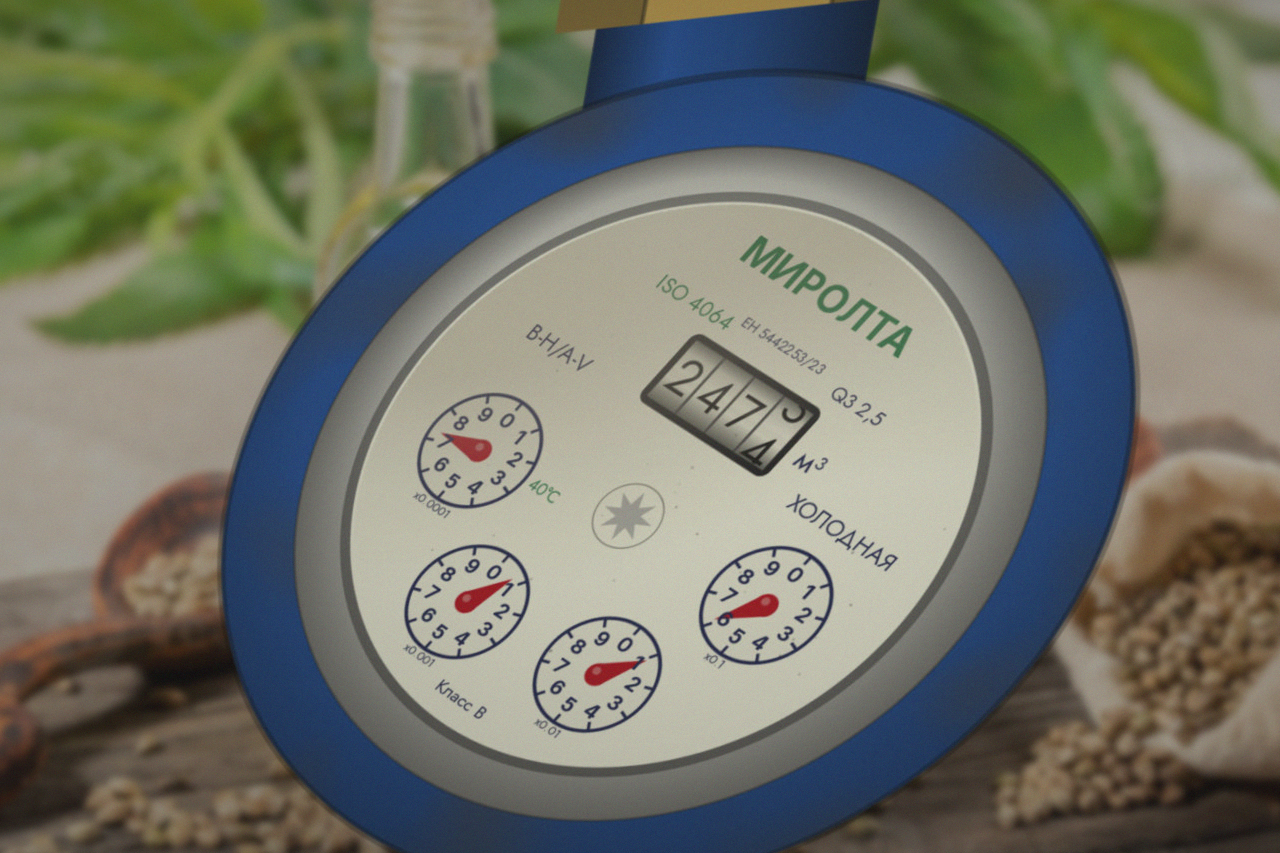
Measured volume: 2473.6107 m³
